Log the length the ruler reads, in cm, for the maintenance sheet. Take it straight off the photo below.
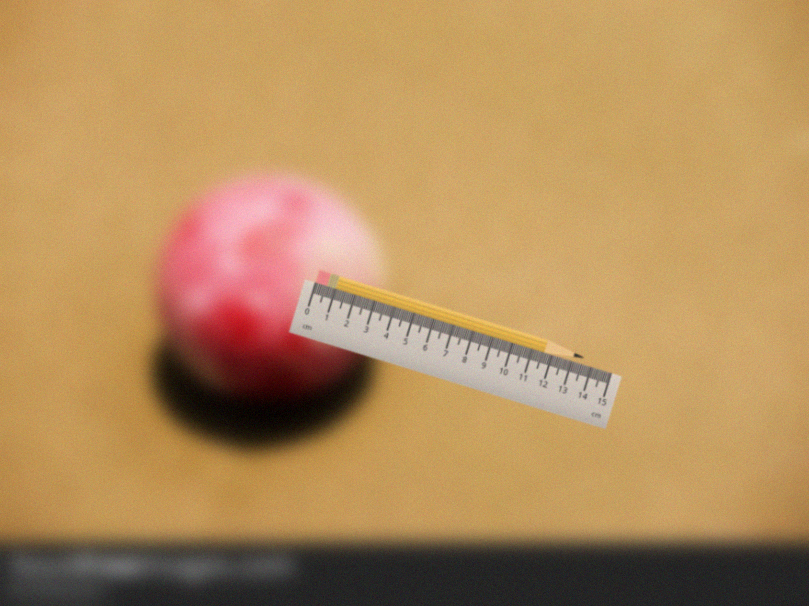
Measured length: 13.5 cm
